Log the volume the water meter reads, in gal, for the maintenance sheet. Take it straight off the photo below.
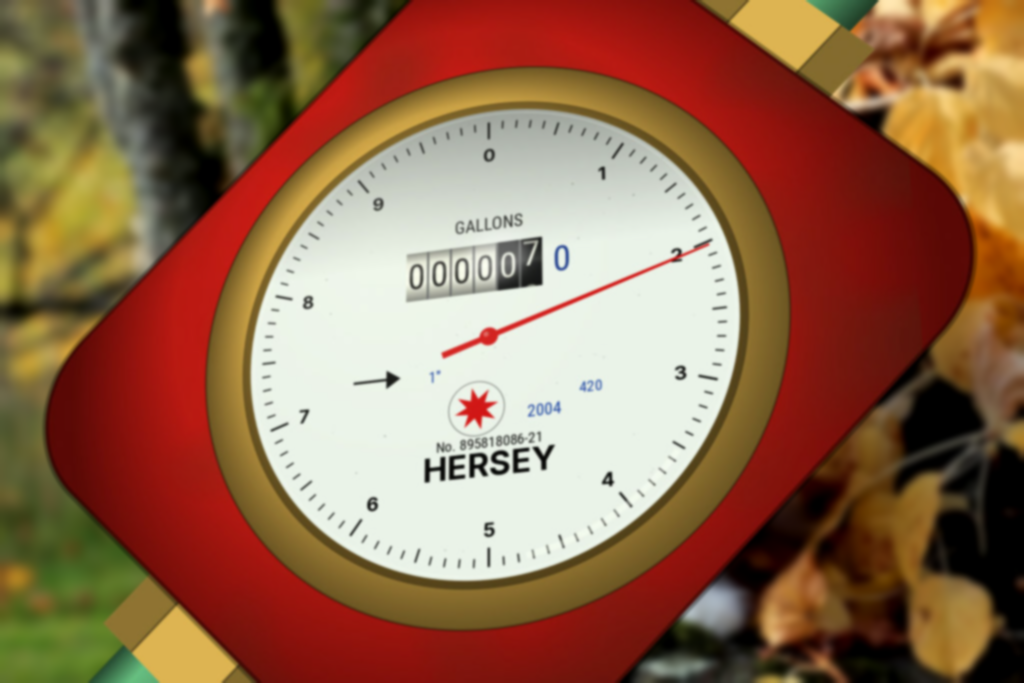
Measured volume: 72.0 gal
